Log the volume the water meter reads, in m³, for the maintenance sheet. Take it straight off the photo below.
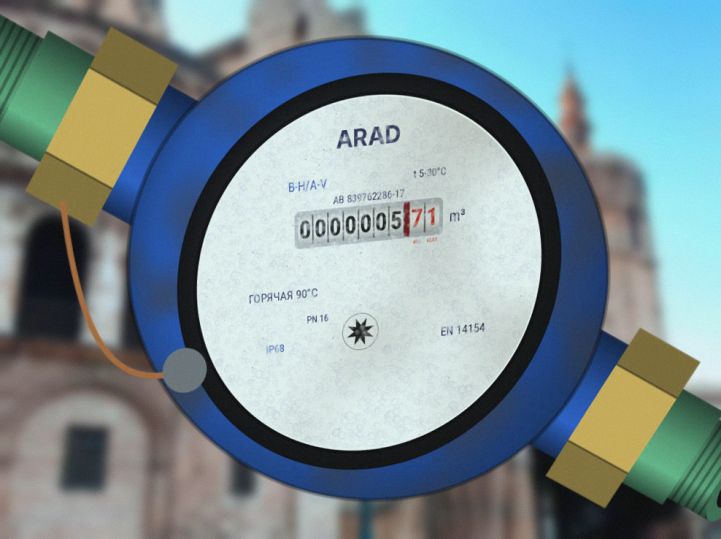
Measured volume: 5.71 m³
